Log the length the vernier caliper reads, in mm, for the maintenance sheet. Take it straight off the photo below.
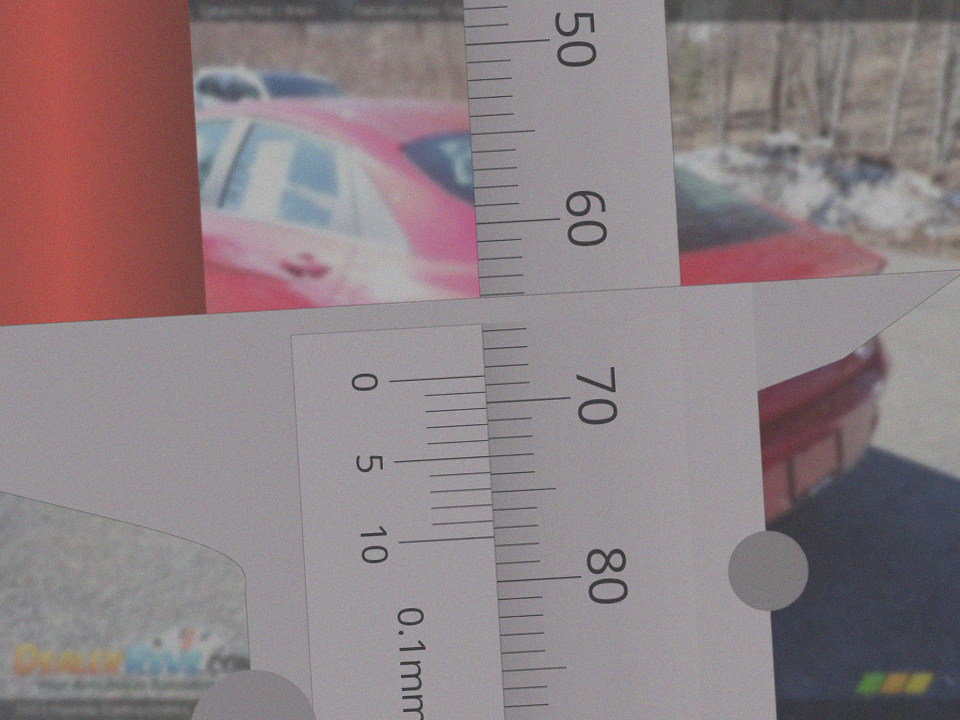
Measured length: 68.5 mm
